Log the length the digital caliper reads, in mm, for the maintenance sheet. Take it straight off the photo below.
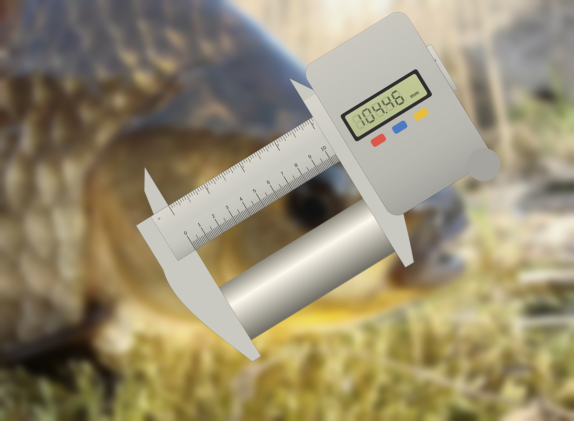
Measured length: 104.46 mm
